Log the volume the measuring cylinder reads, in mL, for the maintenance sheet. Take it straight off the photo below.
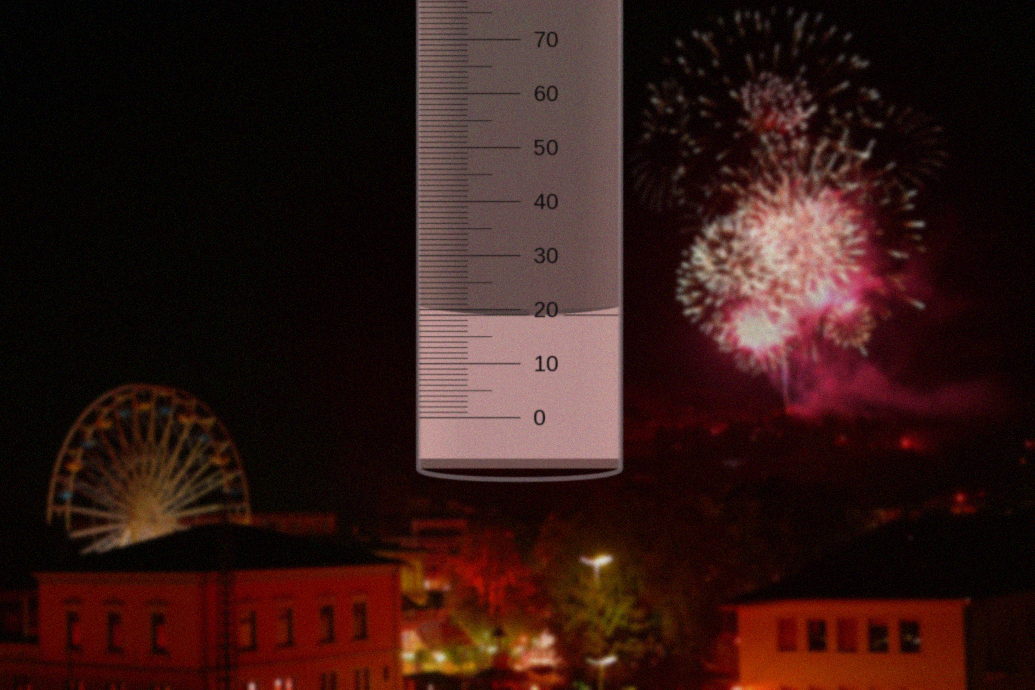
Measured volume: 19 mL
